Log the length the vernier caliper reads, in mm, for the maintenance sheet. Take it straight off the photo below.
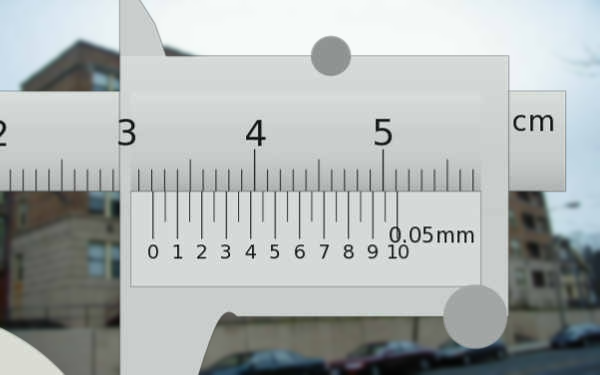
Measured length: 32.1 mm
